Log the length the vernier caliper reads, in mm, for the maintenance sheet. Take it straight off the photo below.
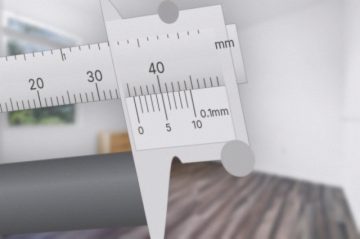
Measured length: 35.6 mm
